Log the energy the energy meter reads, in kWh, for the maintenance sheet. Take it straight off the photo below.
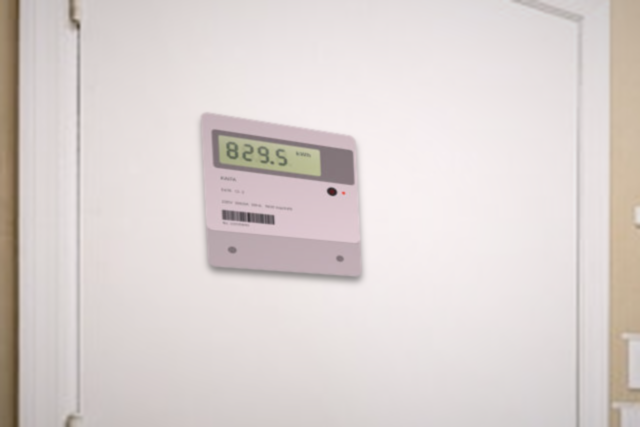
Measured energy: 829.5 kWh
